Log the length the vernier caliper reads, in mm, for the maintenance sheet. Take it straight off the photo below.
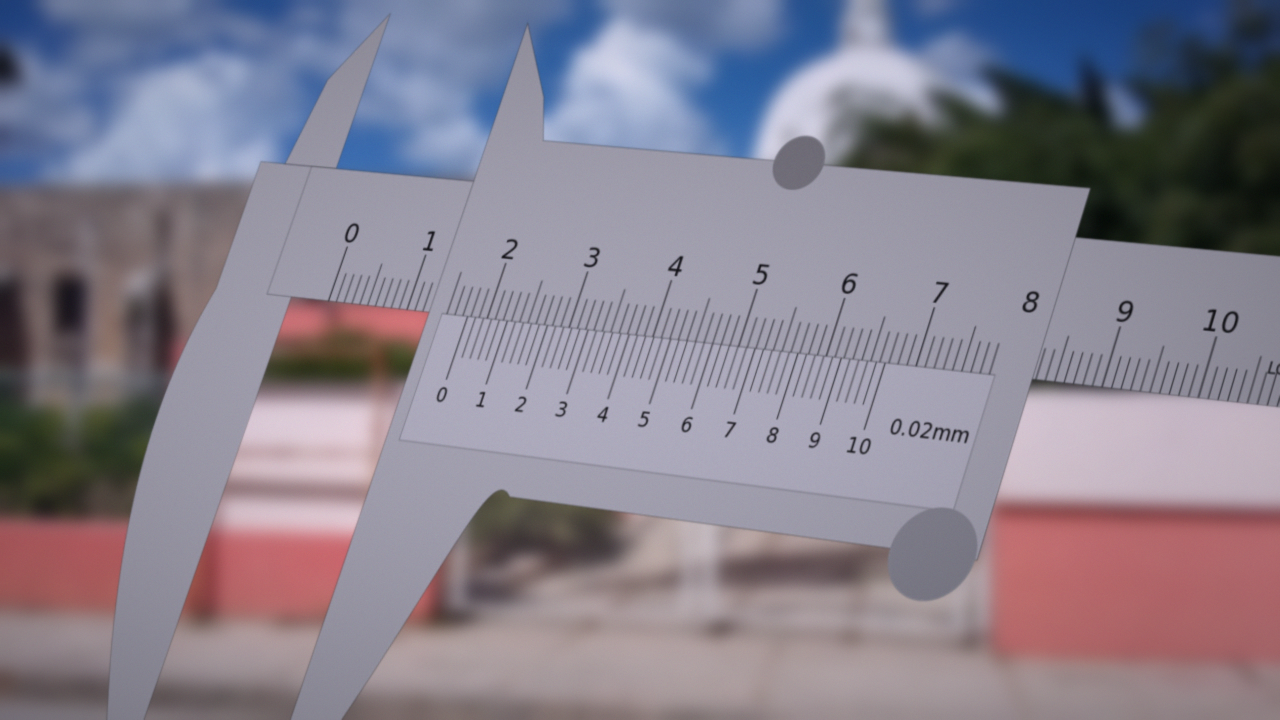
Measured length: 17.6 mm
